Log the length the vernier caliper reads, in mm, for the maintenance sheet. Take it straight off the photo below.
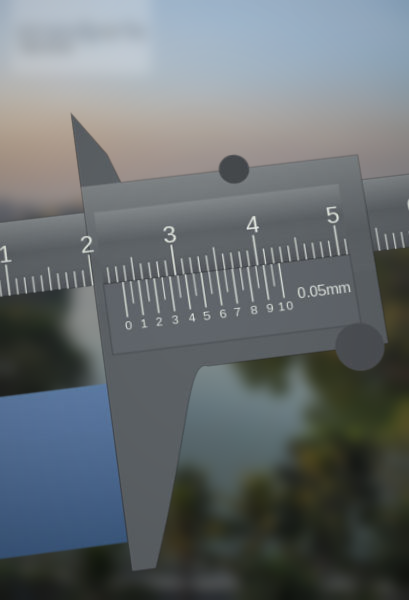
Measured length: 23.6 mm
